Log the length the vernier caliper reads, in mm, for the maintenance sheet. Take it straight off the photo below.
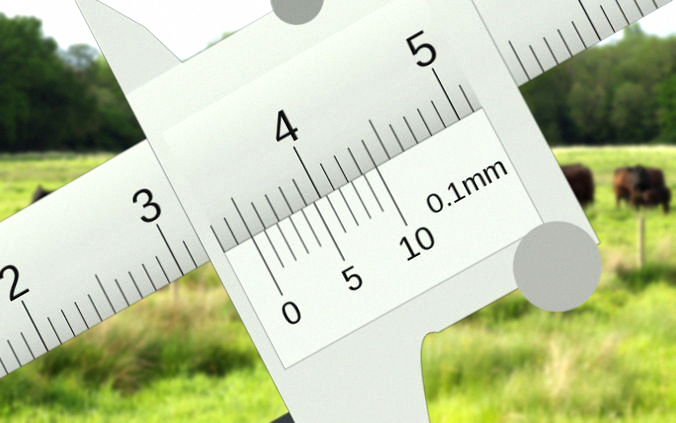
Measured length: 35.0 mm
